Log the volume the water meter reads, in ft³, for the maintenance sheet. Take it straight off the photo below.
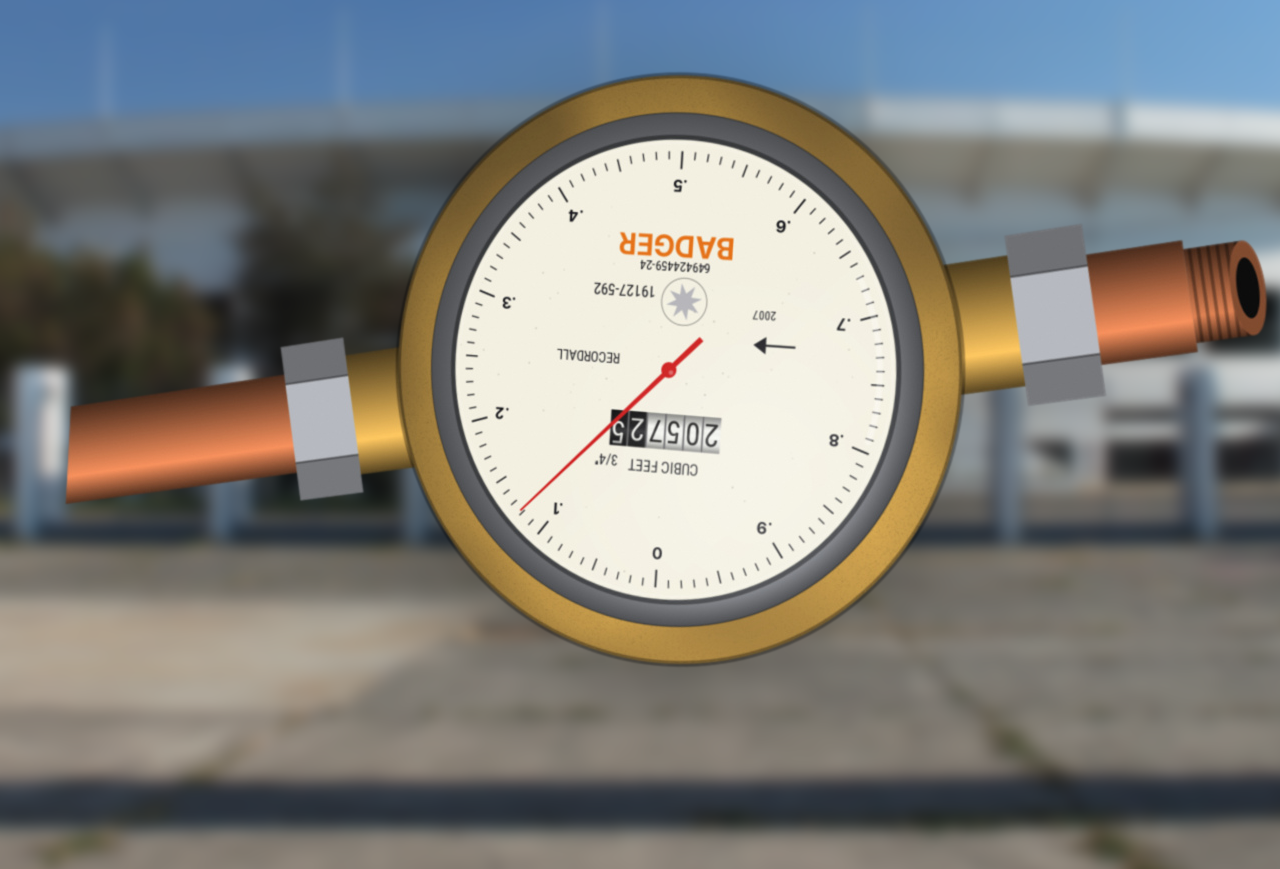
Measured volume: 205725.12 ft³
